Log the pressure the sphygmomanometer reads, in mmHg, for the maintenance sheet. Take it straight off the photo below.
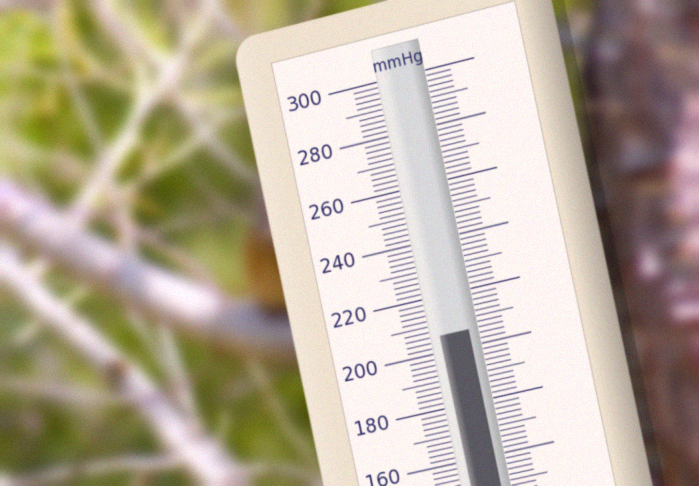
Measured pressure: 206 mmHg
